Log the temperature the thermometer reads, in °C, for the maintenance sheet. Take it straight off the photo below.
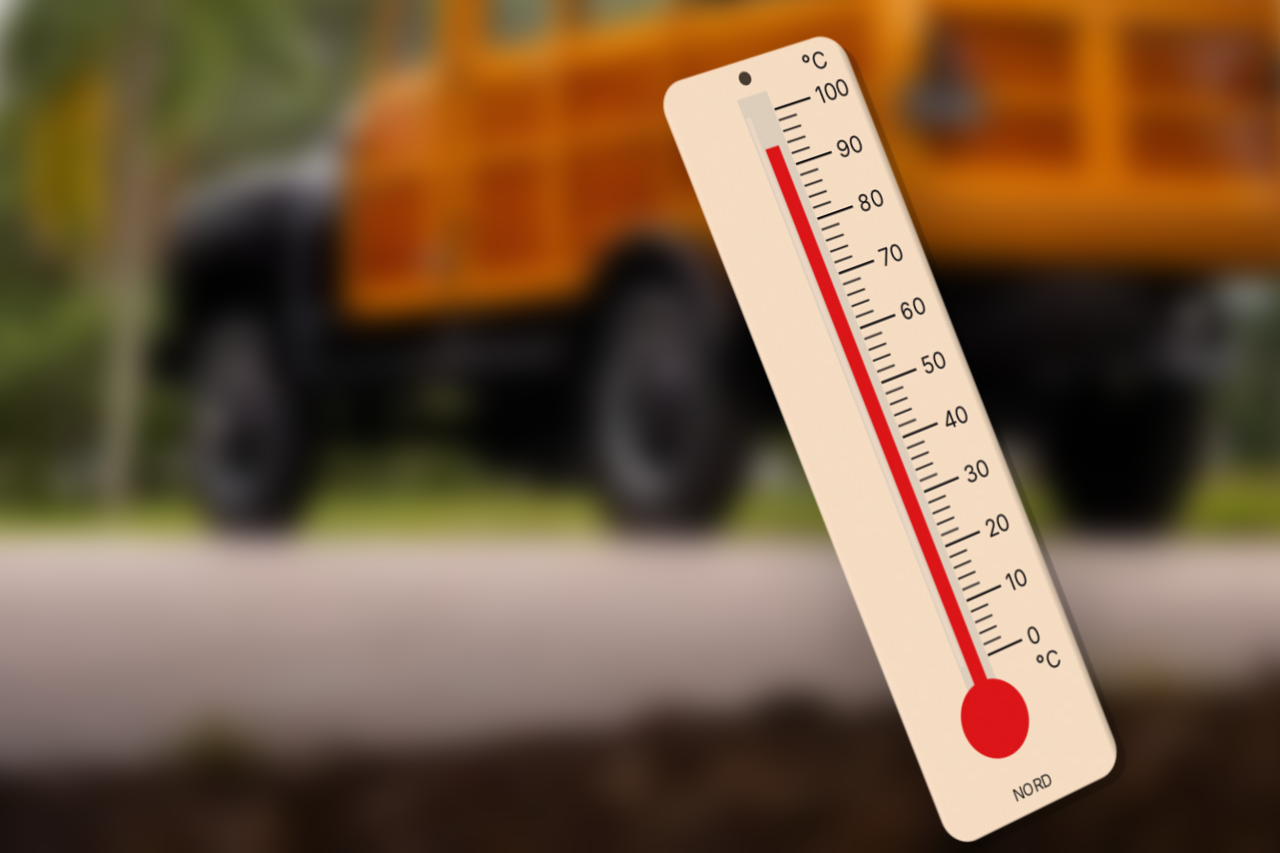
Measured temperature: 94 °C
